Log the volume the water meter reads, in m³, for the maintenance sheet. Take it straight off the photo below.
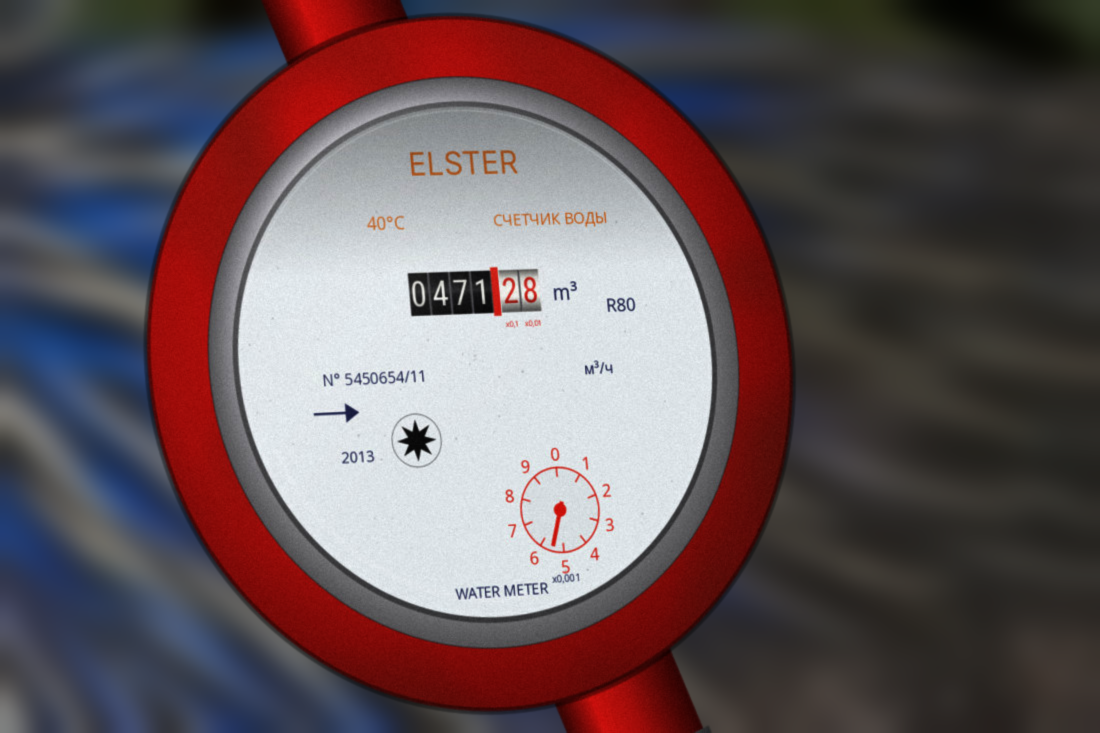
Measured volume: 471.285 m³
